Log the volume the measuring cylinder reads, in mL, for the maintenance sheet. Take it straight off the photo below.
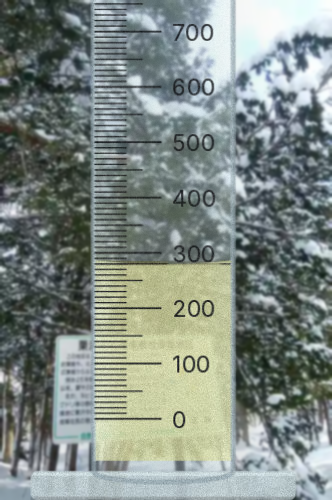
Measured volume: 280 mL
